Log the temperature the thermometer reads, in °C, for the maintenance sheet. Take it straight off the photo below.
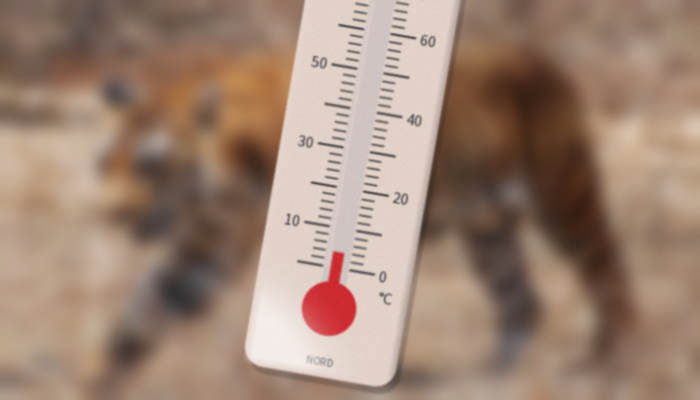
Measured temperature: 4 °C
